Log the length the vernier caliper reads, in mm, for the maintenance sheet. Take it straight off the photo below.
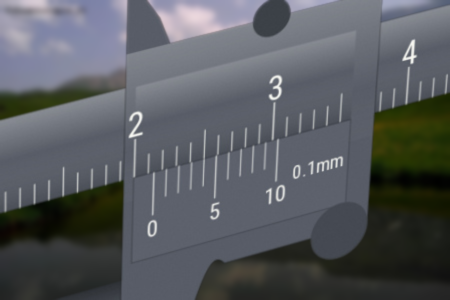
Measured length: 21.4 mm
